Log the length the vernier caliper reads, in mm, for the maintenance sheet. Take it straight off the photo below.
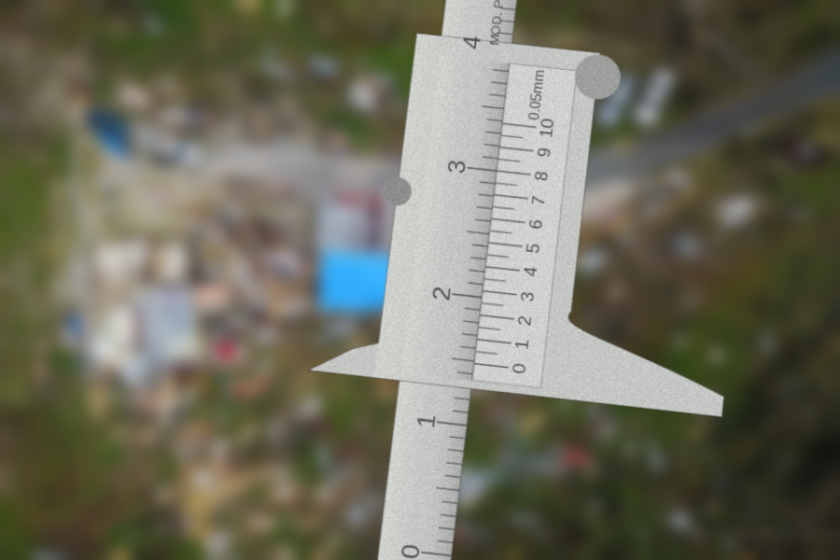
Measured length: 14.8 mm
